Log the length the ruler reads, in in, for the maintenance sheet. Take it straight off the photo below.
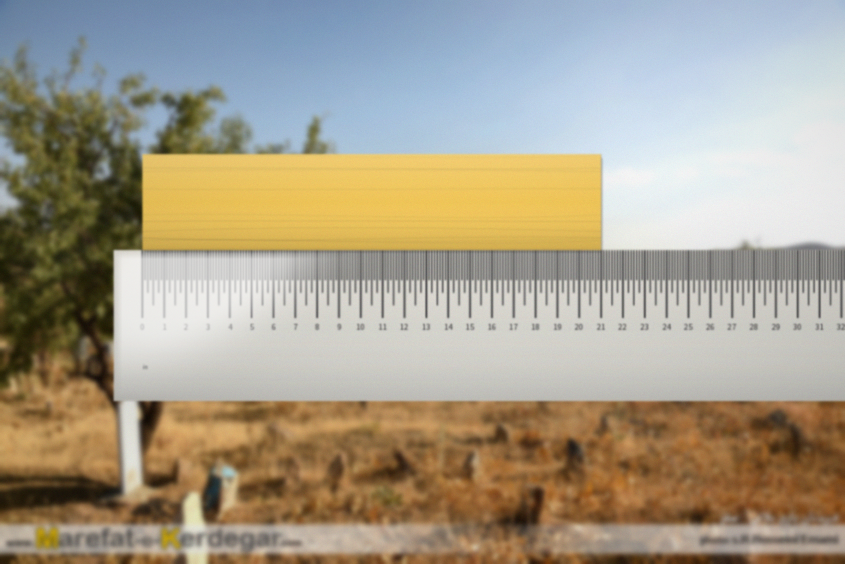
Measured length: 21 in
